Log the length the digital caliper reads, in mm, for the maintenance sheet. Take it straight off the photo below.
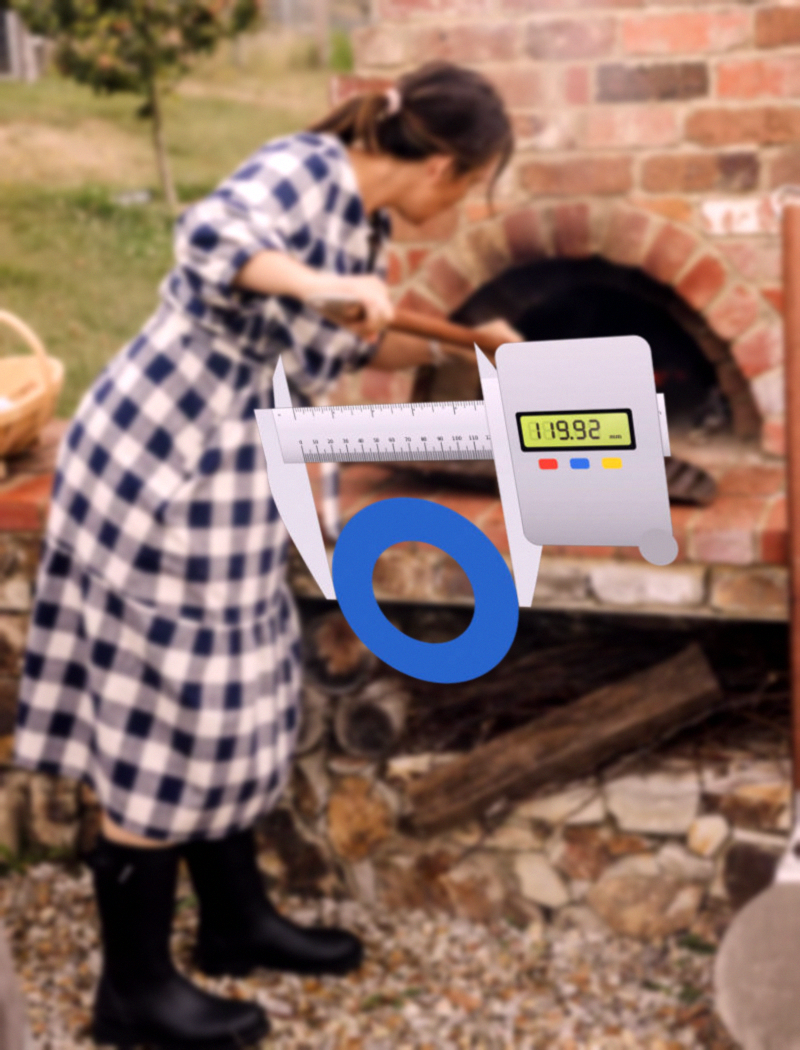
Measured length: 119.92 mm
